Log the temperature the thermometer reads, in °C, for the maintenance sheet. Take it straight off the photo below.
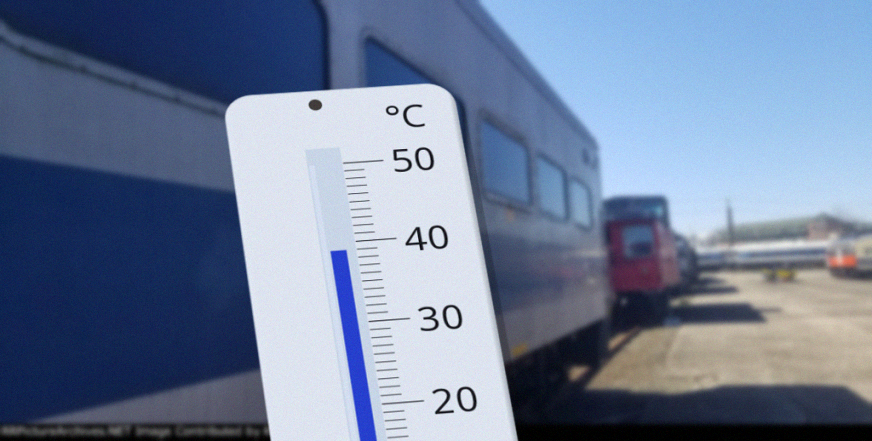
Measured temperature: 39 °C
